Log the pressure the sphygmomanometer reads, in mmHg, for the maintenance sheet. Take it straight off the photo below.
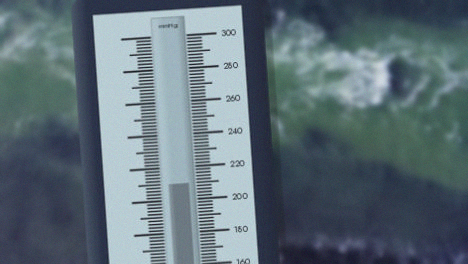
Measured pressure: 210 mmHg
